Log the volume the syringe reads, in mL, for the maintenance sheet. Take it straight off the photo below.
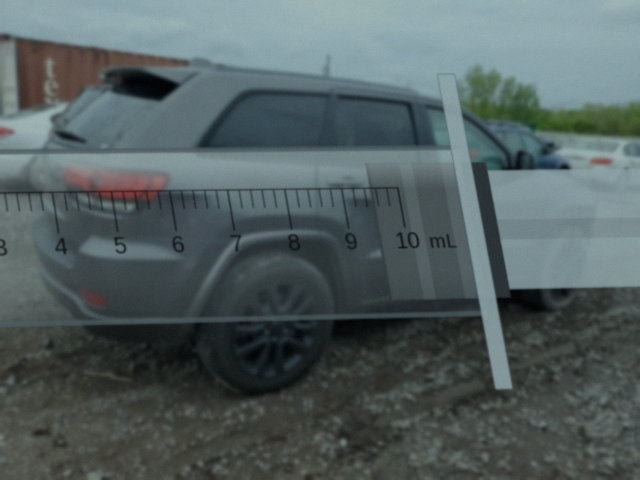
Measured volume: 9.5 mL
